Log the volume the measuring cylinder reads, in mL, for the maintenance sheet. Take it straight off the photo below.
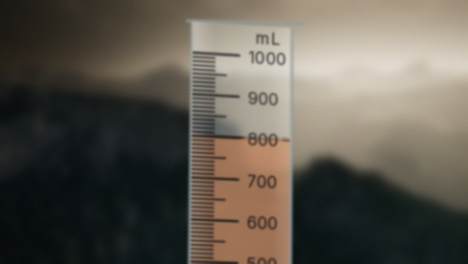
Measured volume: 800 mL
